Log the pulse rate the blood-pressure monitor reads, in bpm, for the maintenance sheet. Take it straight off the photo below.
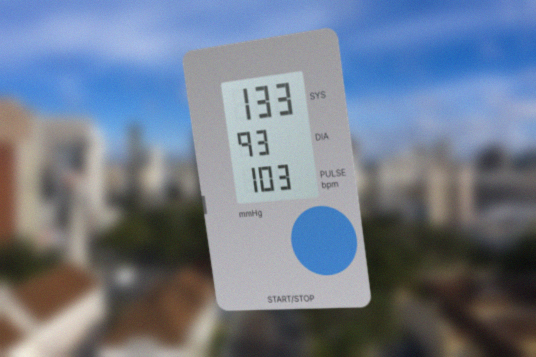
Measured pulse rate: 103 bpm
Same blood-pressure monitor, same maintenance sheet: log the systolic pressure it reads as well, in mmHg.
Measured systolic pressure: 133 mmHg
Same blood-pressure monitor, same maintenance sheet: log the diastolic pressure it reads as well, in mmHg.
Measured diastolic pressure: 93 mmHg
